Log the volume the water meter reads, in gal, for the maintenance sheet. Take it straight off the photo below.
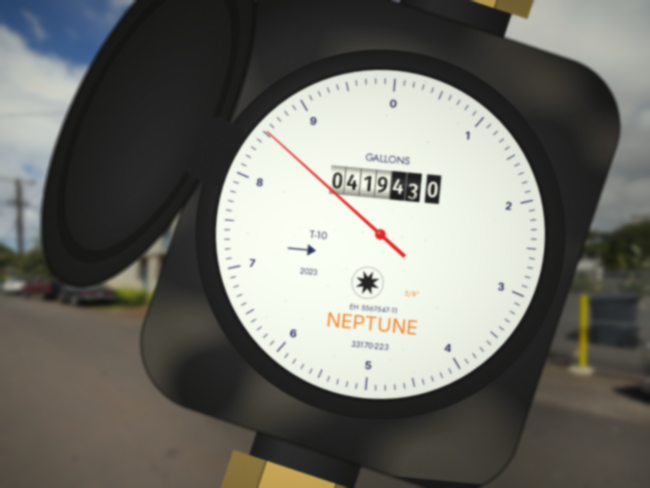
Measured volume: 419428.5 gal
